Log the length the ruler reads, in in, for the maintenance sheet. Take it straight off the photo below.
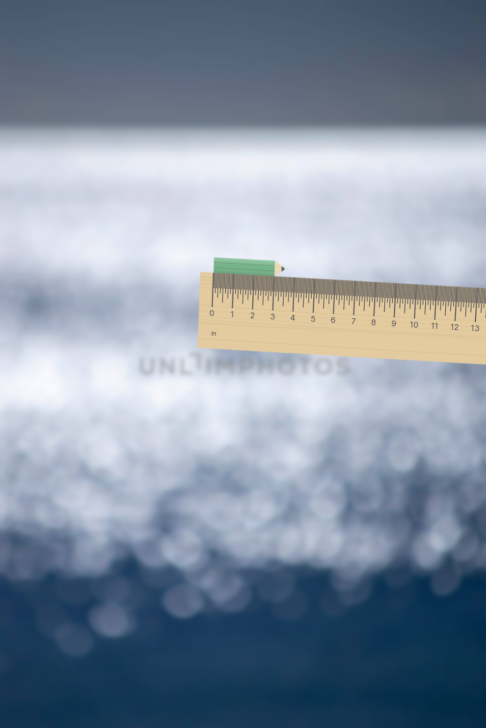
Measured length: 3.5 in
